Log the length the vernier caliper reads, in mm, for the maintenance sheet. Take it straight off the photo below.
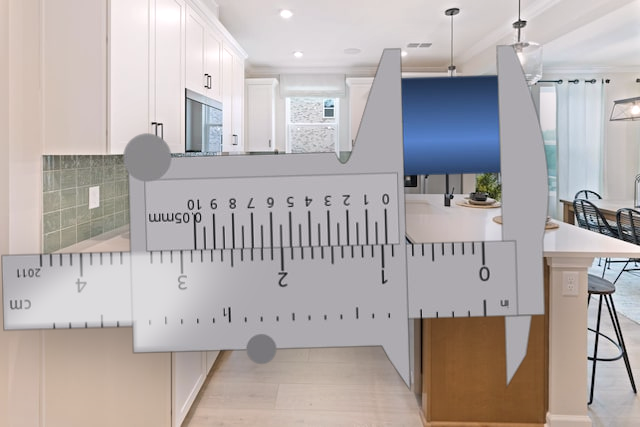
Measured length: 9.6 mm
